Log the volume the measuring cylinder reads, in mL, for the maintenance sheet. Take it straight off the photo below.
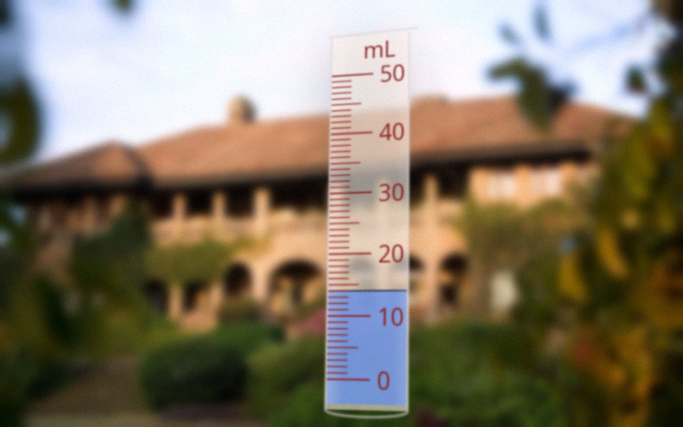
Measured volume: 14 mL
